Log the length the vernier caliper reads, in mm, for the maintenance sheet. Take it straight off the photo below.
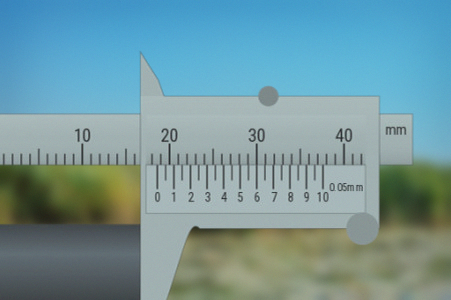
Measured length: 18.6 mm
